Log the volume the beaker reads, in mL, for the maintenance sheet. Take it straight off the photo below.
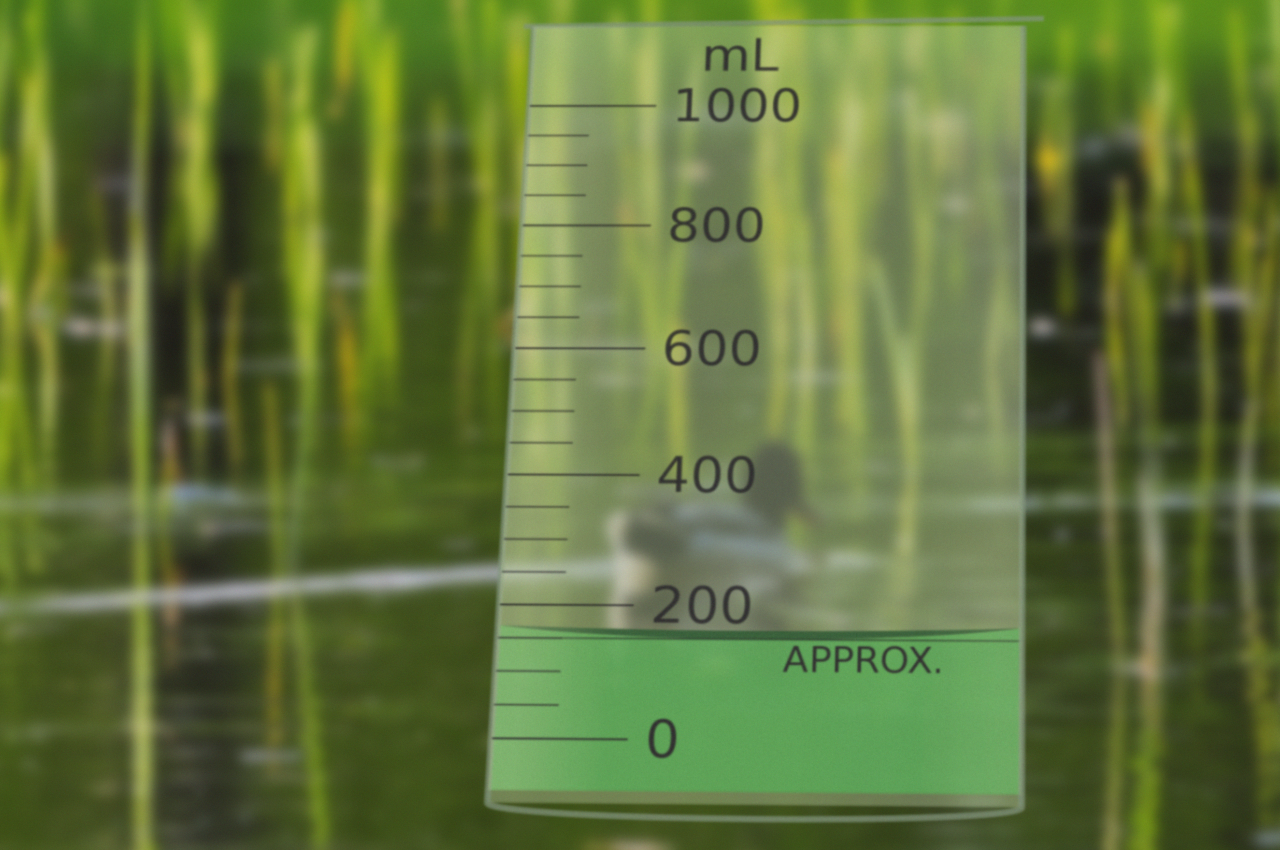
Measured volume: 150 mL
